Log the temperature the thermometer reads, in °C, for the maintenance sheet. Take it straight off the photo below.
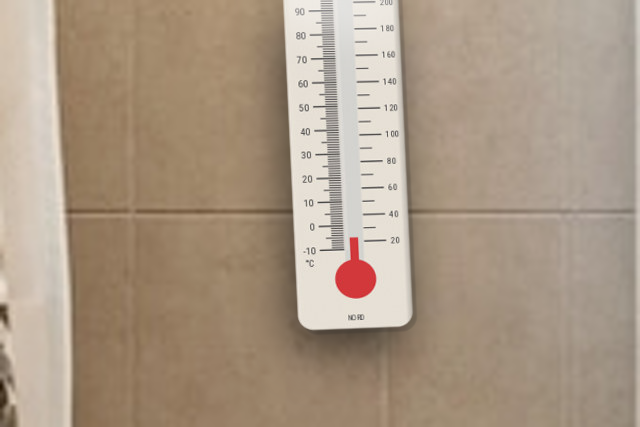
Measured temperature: -5 °C
